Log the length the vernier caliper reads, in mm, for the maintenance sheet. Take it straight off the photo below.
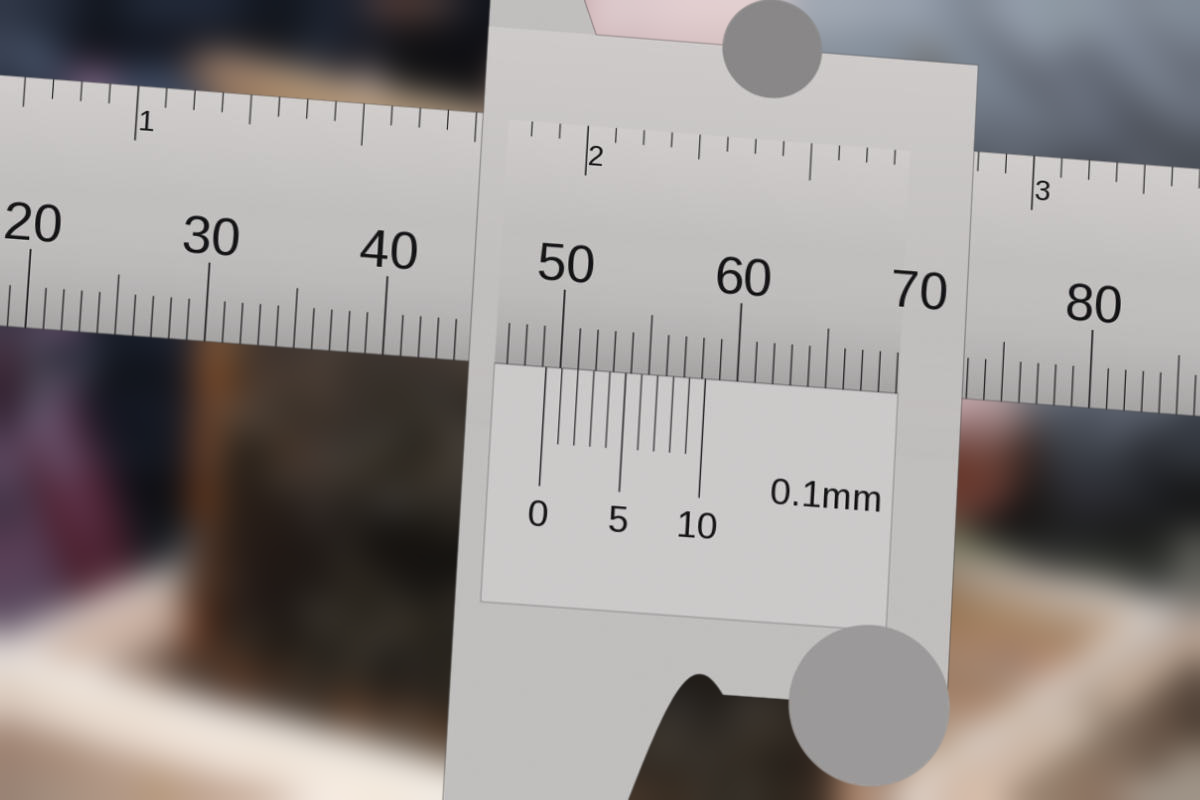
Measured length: 49.2 mm
